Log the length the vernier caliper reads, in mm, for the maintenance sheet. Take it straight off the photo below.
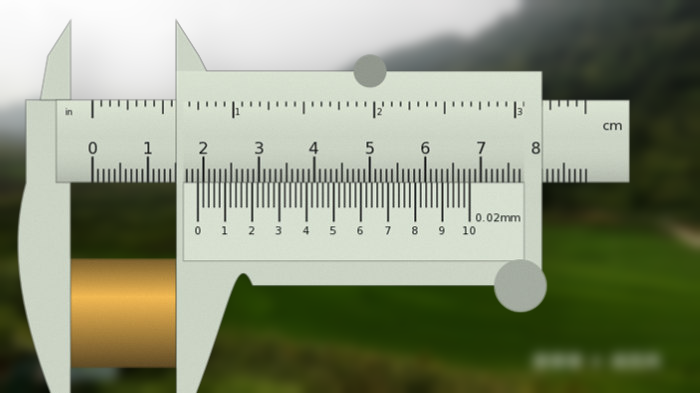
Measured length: 19.0 mm
